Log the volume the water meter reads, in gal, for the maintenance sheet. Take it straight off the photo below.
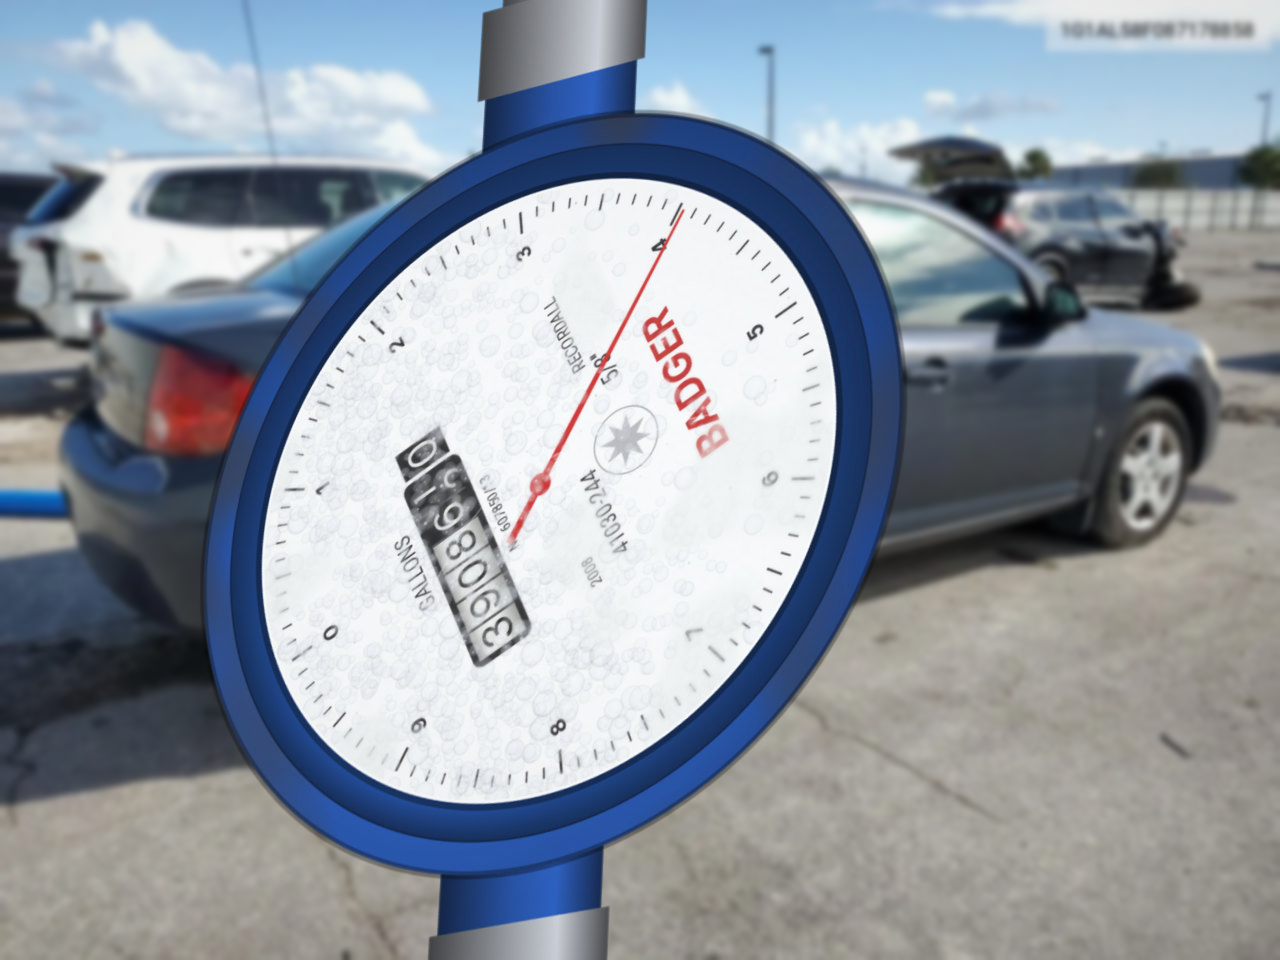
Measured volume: 3908614.0 gal
